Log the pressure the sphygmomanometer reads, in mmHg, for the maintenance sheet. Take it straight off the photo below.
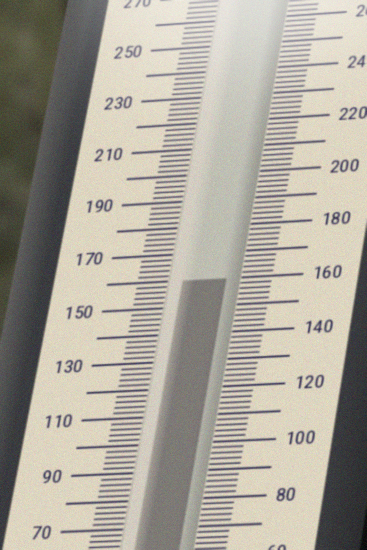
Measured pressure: 160 mmHg
